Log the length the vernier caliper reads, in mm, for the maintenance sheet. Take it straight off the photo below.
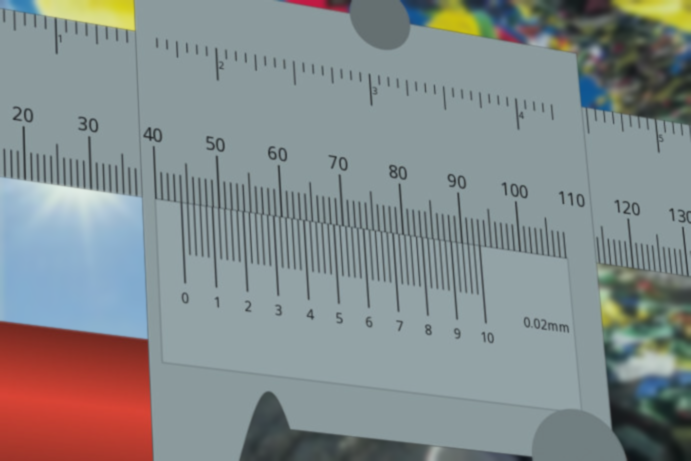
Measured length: 44.0 mm
